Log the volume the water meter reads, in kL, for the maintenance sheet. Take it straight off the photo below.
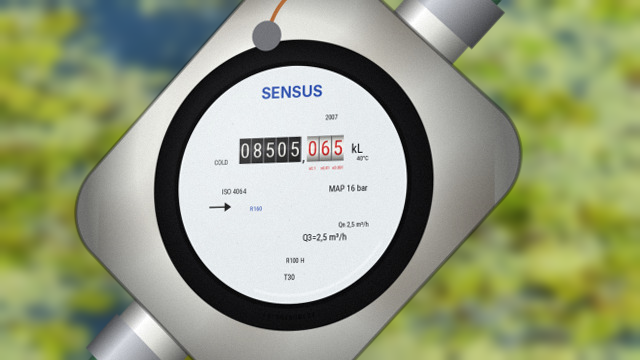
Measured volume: 8505.065 kL
